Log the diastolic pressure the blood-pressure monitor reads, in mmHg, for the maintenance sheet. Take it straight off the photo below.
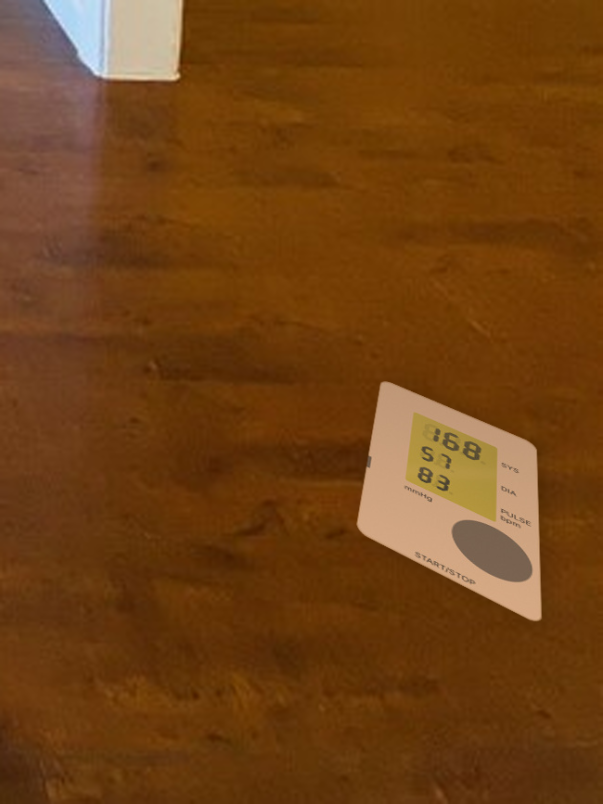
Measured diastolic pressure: 57 mmHg
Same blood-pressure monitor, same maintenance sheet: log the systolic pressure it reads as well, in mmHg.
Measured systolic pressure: 168 mmHg
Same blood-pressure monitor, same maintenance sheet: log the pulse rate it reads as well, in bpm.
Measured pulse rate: 83 bpm
